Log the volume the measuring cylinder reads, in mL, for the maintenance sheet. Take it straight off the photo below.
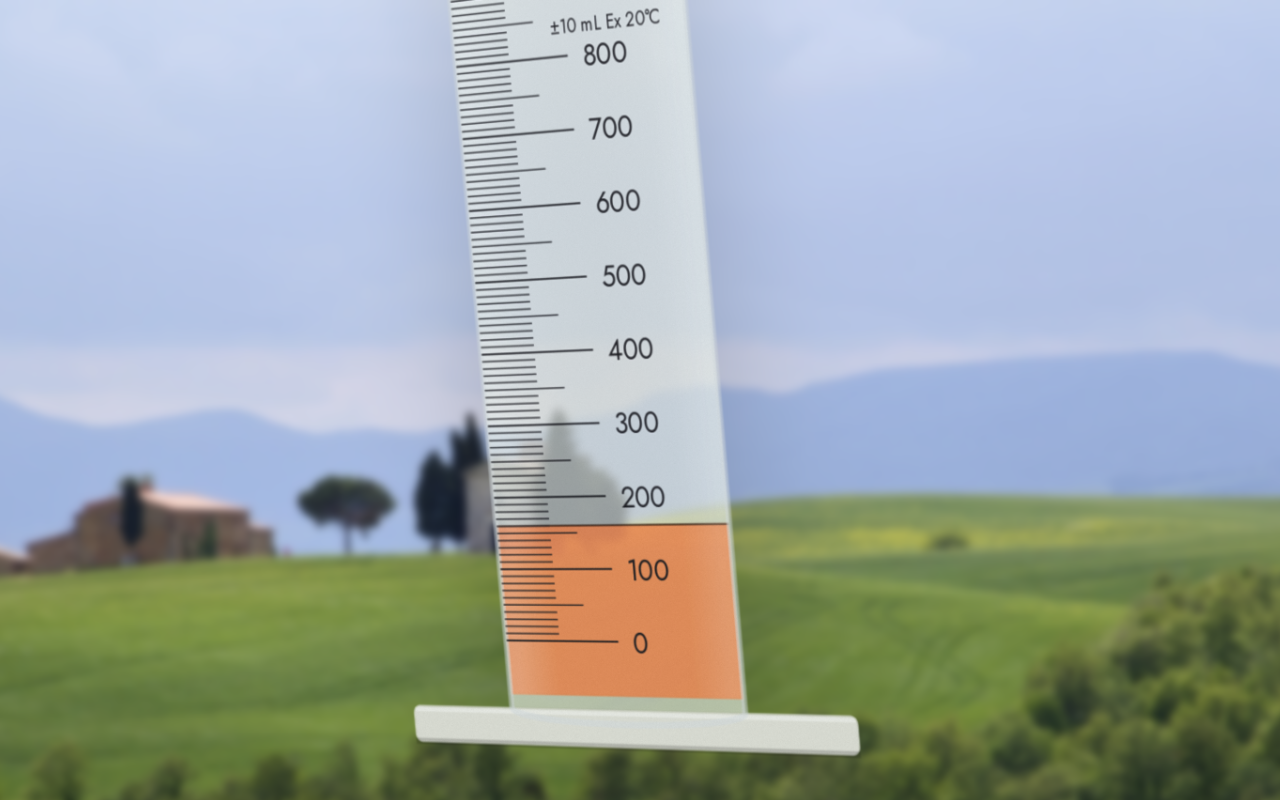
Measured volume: 160 mL
